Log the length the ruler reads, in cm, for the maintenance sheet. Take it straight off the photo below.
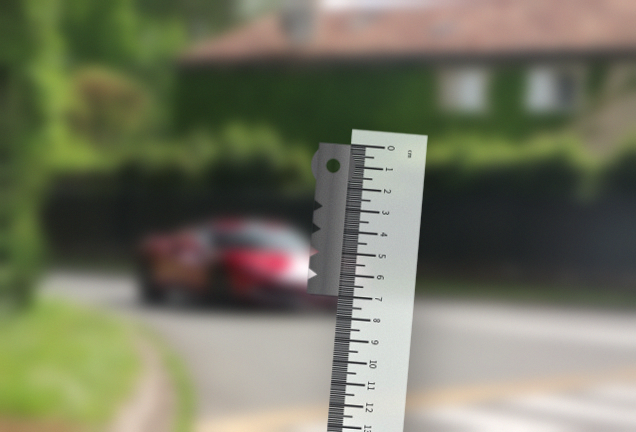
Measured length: 7 cm
